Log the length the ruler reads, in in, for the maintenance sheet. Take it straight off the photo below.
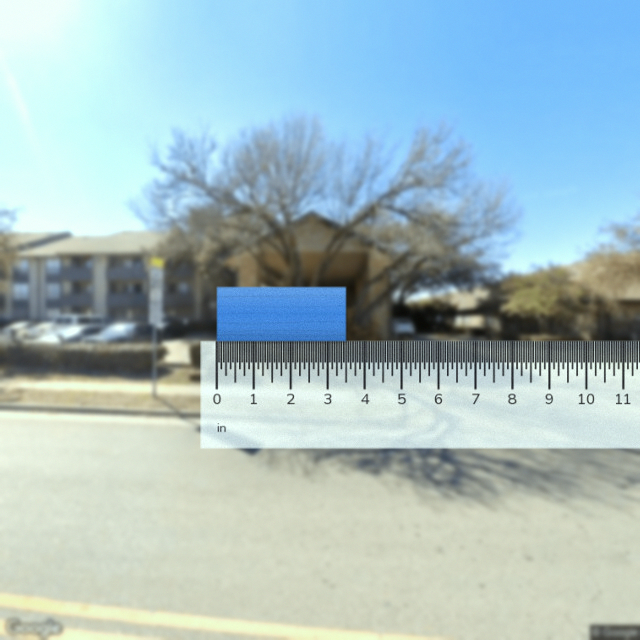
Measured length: 3.5 in
